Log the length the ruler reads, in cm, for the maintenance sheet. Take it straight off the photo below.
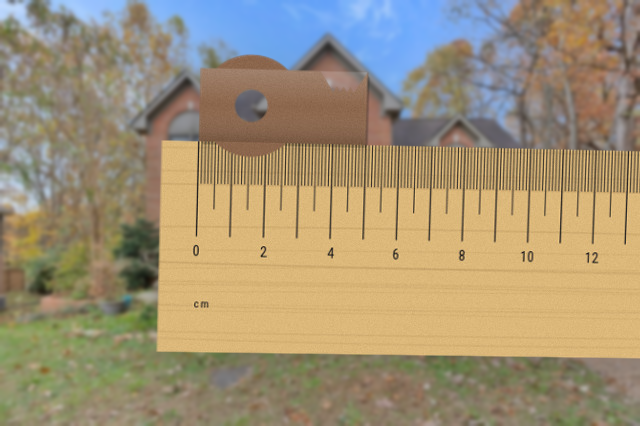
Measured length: 5 cm
